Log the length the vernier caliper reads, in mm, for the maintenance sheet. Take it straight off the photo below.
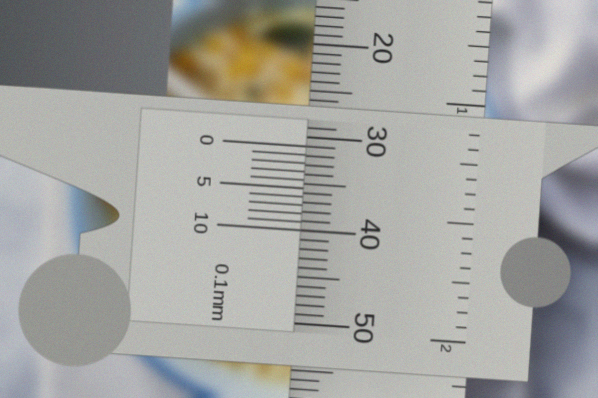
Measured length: 31.0 mm
